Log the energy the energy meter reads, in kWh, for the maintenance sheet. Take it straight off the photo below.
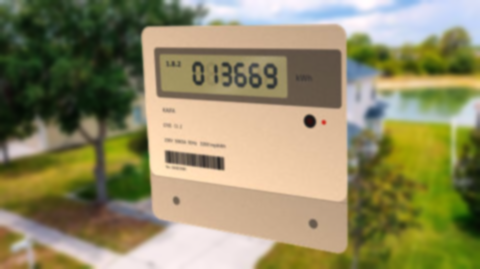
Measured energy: 13669 kWh
